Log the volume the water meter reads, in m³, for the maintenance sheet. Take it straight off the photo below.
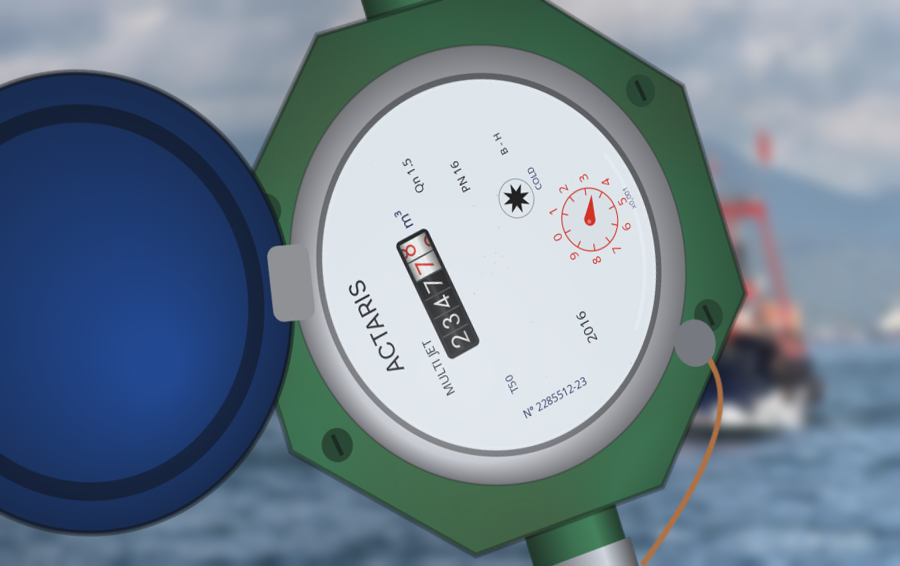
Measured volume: 2347.783 m³
